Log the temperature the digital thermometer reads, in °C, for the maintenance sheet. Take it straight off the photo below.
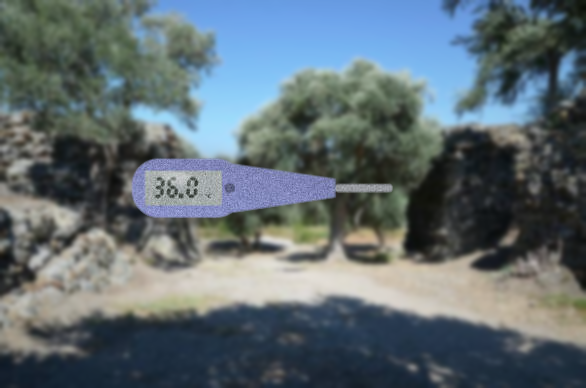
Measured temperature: 36.0 °C
